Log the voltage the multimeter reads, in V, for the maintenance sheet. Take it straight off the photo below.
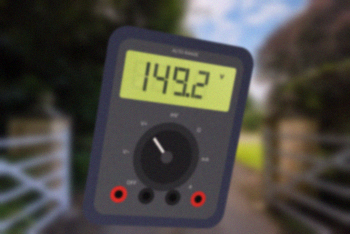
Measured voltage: 149.2 V
